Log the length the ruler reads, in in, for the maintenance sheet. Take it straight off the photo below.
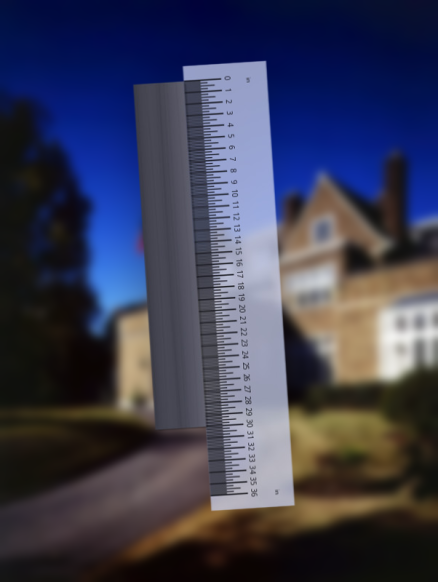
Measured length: 30 in
